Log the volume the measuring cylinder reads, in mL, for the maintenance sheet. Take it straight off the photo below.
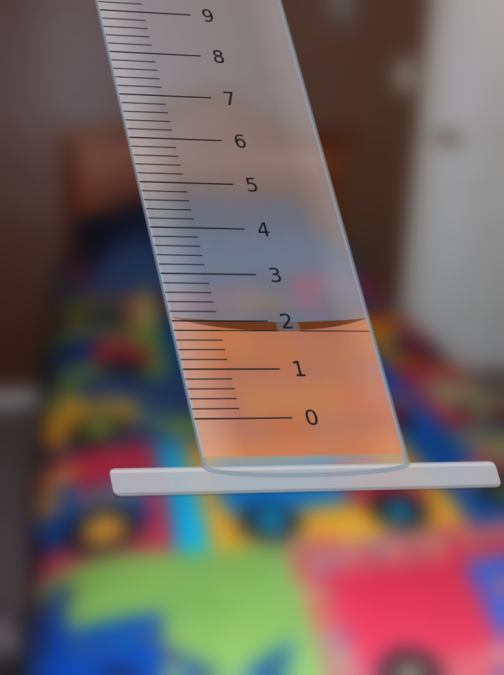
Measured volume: 1.8 mL
